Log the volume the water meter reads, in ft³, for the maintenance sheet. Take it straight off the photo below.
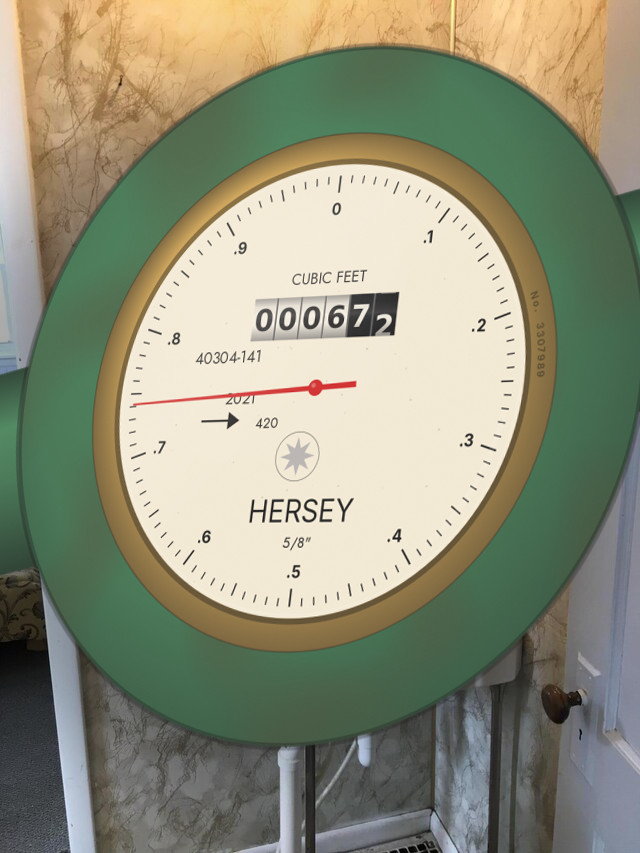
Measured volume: 671.74 ft³
